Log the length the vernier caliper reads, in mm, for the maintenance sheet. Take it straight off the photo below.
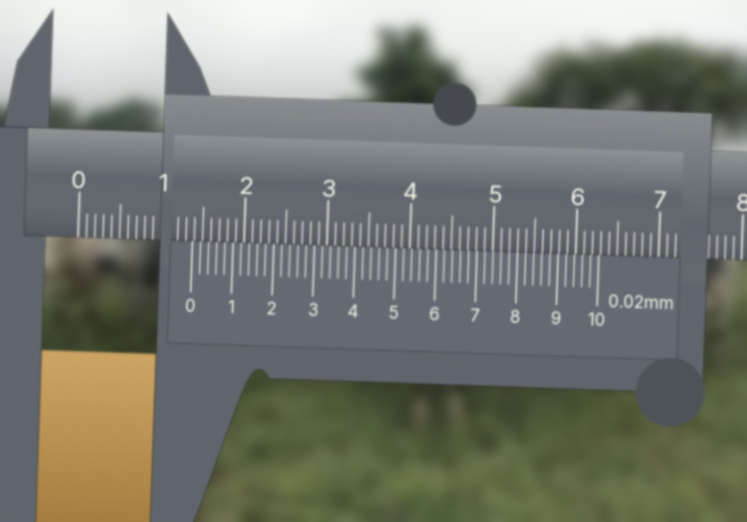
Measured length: 13.8 mm
